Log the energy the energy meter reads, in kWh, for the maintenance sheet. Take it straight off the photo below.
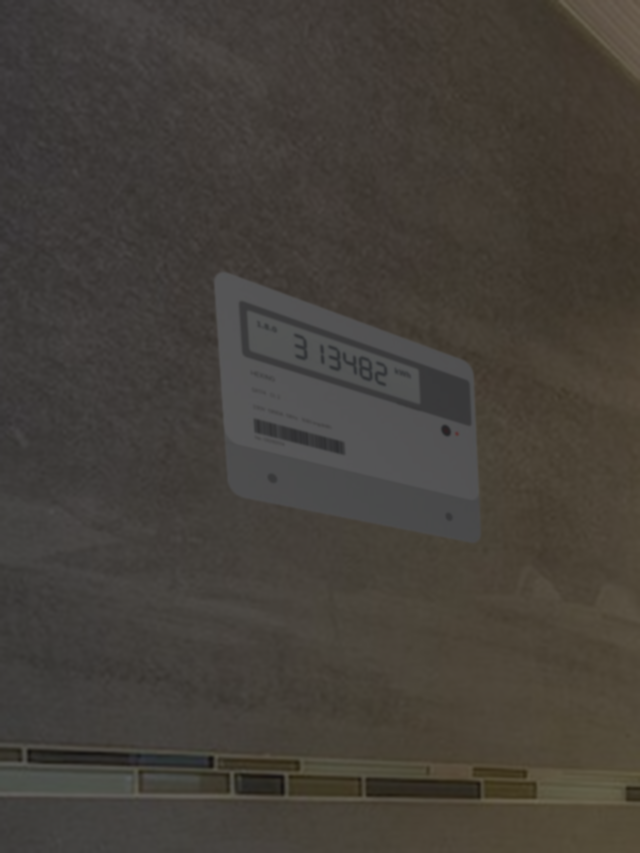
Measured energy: 313482 kWh
